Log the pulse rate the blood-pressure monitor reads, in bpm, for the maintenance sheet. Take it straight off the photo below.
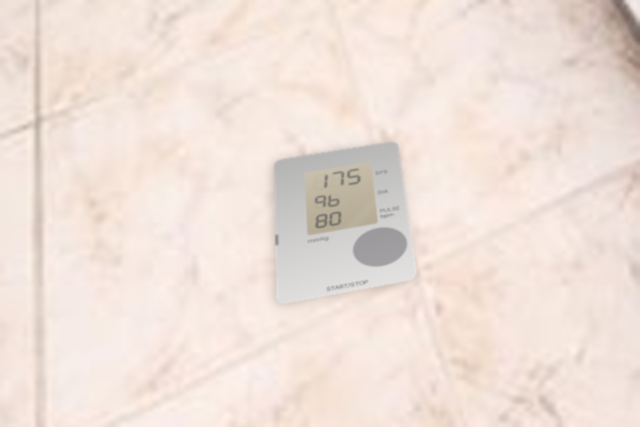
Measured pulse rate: 80 bpm
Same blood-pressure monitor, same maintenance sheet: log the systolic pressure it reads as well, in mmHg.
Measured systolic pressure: 175 mmHg
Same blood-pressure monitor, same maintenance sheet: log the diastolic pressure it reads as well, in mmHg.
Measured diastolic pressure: 96 mmHg
